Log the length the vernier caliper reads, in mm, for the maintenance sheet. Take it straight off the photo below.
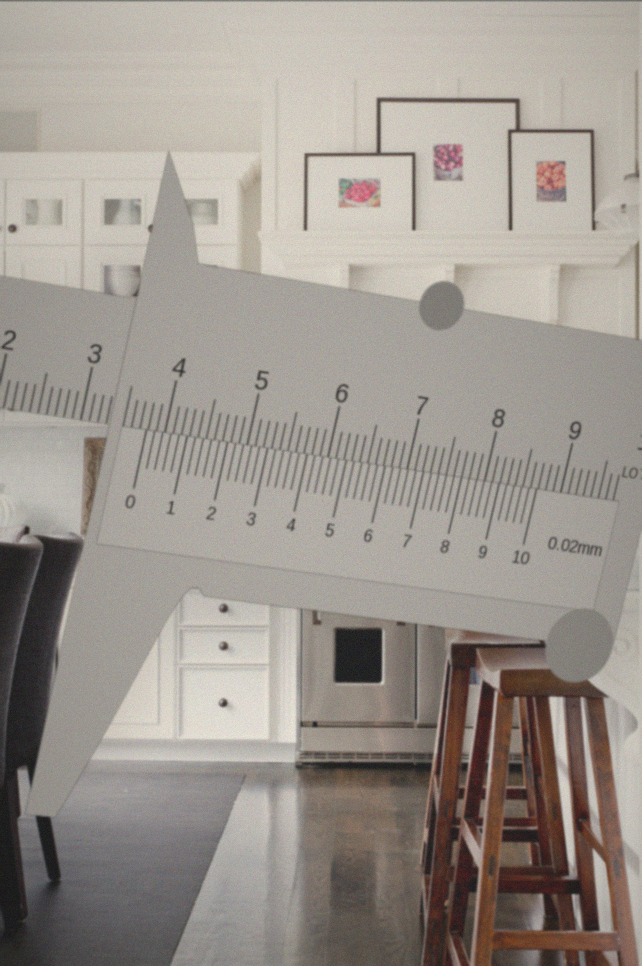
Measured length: 37.8 mm
